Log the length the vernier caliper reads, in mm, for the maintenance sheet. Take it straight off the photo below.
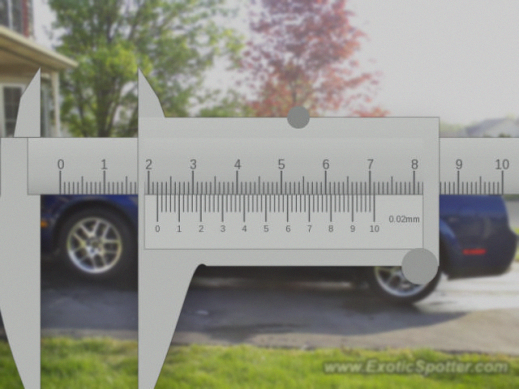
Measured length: 22.0 mm
